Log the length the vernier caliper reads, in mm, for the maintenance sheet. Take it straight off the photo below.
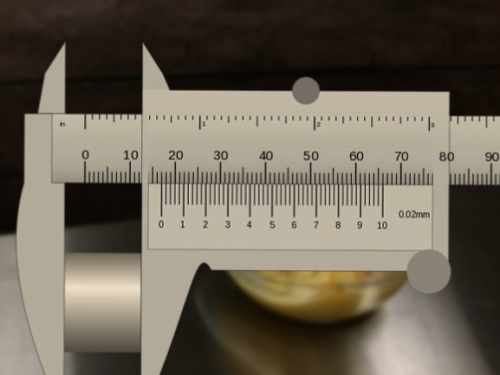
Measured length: 17.0 mm
